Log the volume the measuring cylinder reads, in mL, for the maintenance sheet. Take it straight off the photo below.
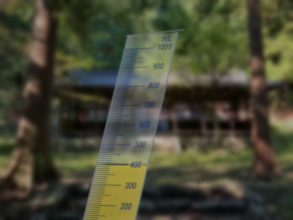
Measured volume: 400 mL
